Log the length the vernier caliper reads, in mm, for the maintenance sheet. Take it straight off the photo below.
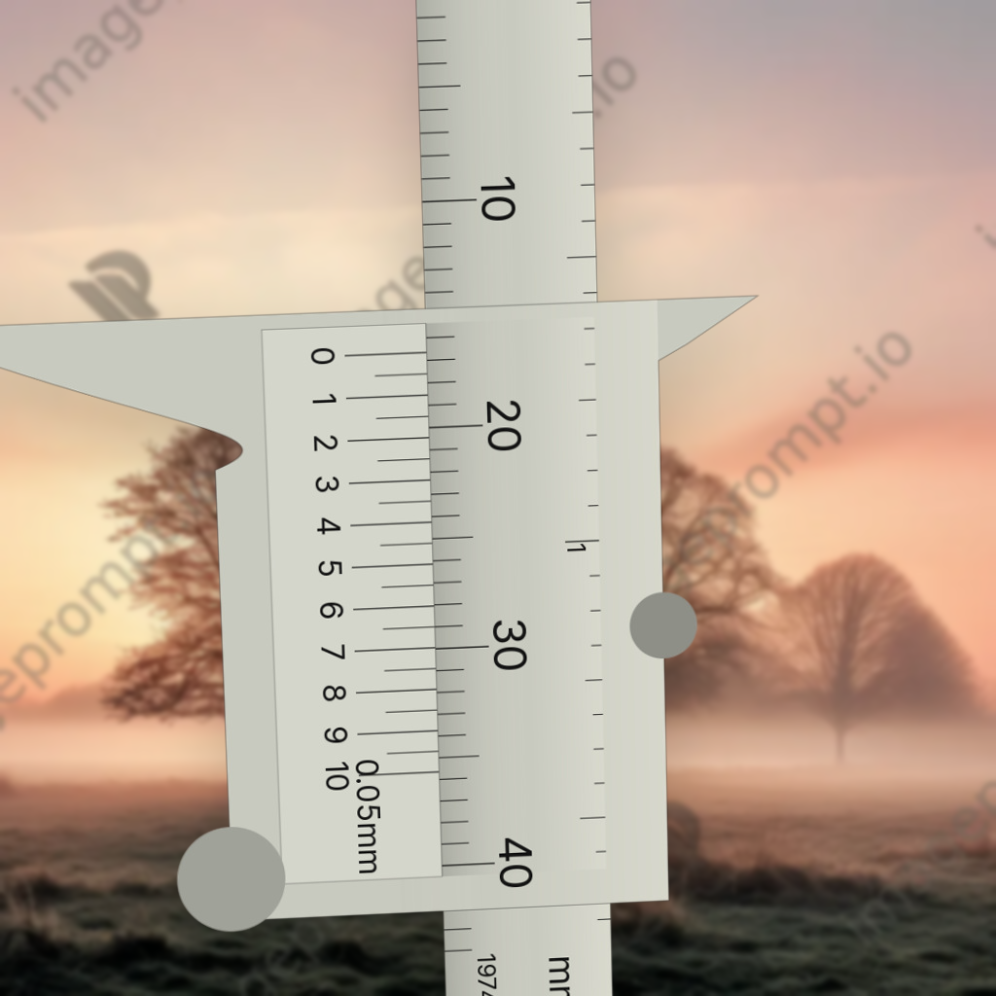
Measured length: 16.65 mm
